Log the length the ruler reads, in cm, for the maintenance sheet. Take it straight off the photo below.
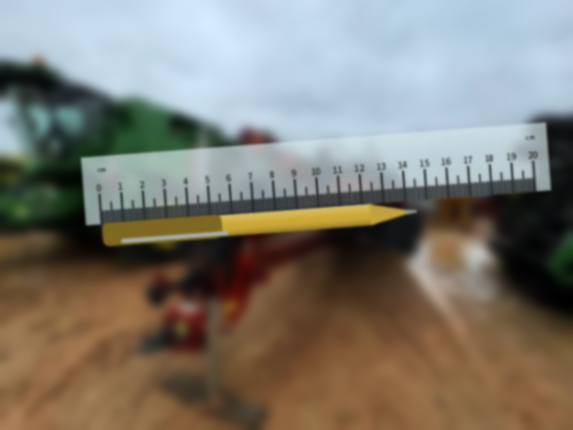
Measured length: 14.5 cm
